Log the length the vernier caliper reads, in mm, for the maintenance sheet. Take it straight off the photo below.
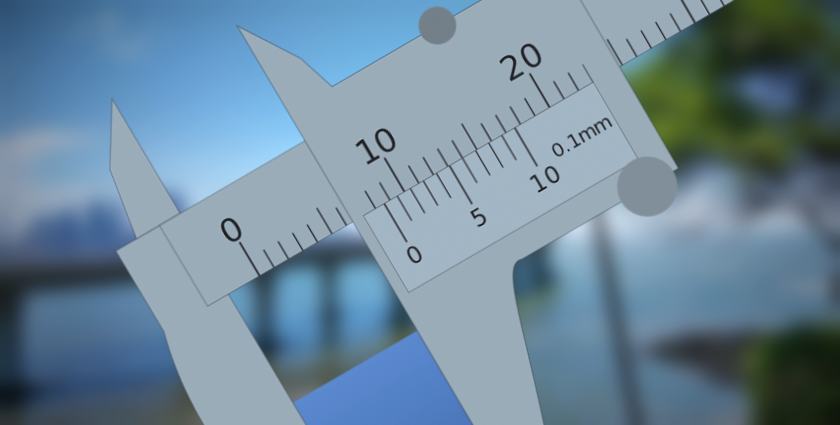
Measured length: 8.6 mm
